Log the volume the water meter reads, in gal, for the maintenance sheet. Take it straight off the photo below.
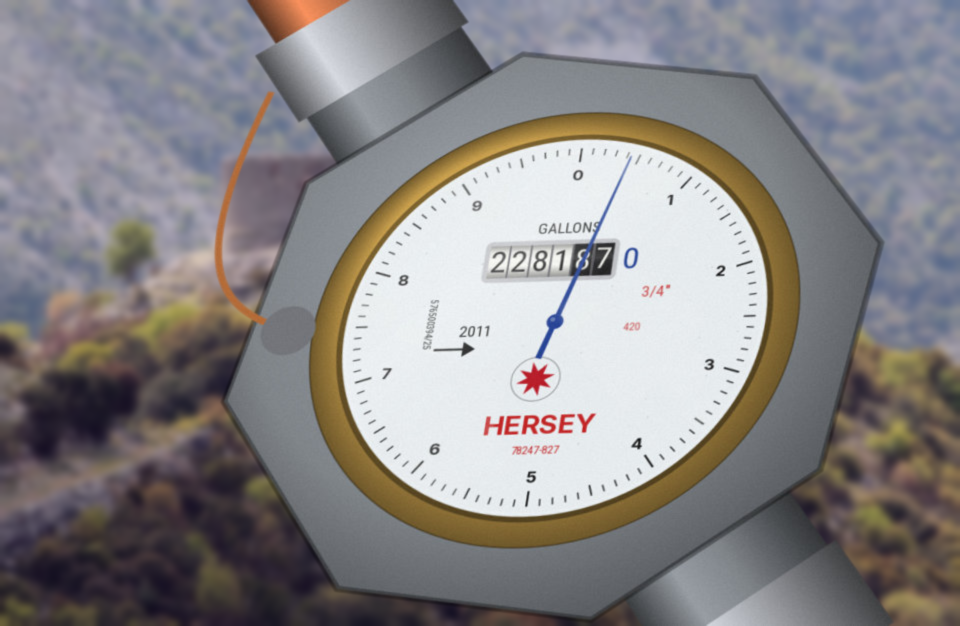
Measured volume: 2281870.4 gal
